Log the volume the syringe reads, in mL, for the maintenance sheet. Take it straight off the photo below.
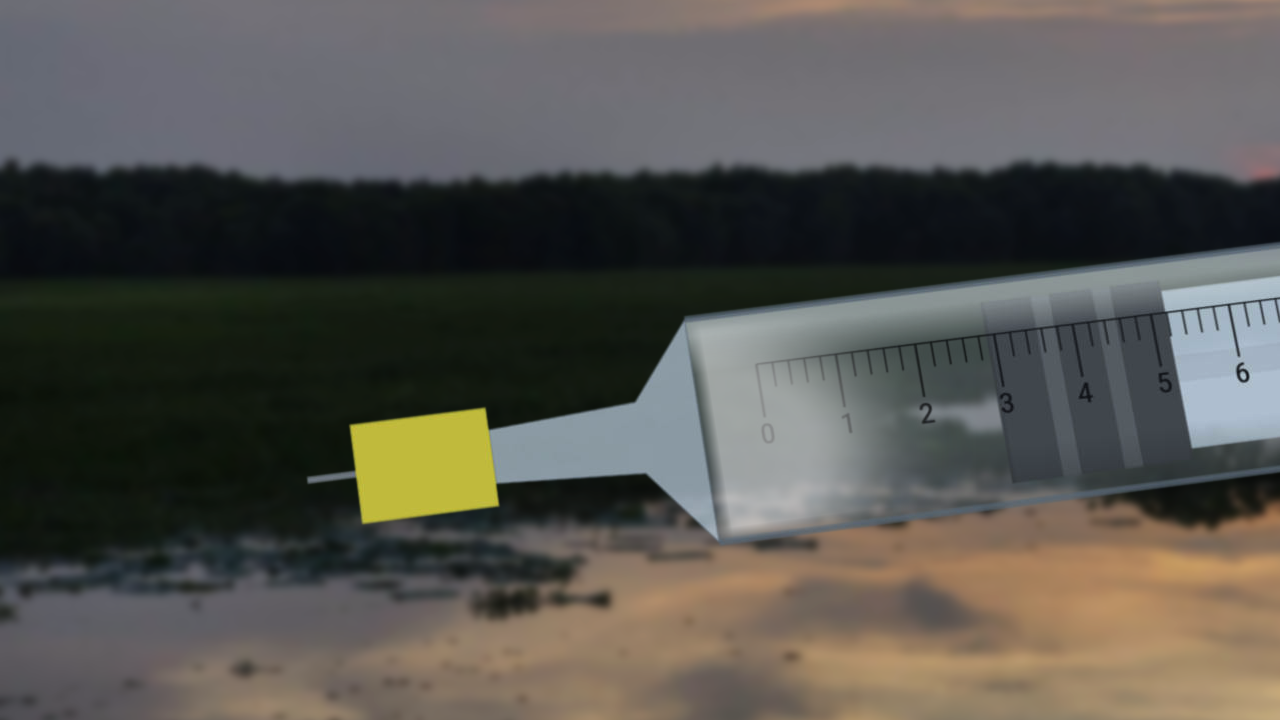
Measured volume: 2.9 mL
